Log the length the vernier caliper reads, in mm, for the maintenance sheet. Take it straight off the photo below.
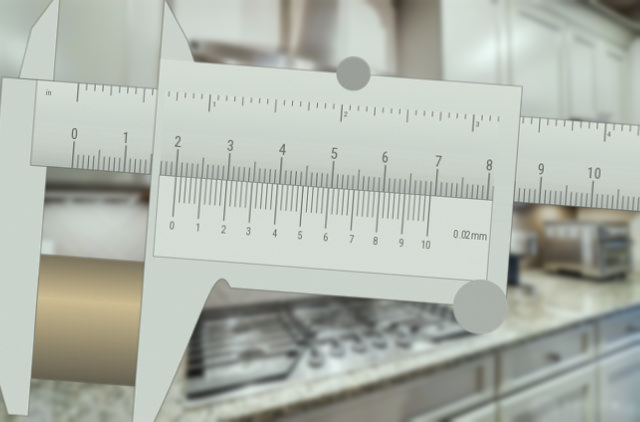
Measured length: 20.0 mm
